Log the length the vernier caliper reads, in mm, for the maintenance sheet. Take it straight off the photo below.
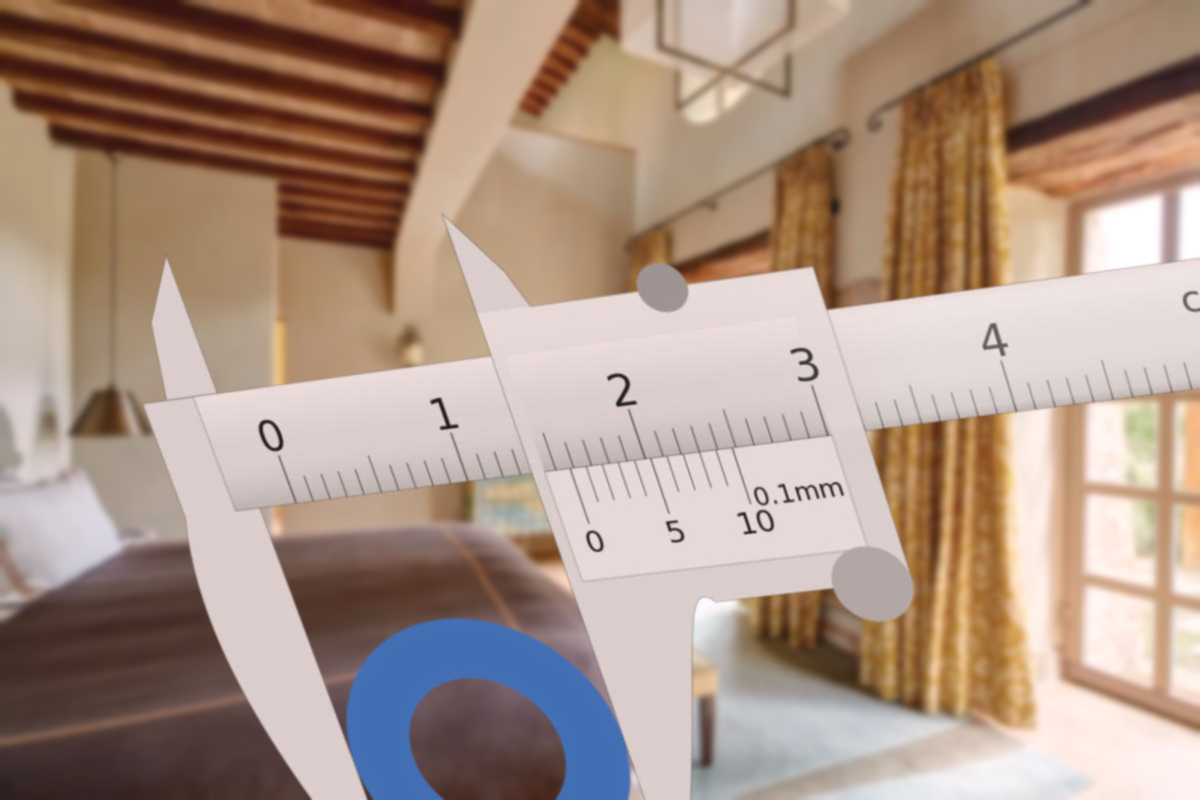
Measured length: 15.8 mm
